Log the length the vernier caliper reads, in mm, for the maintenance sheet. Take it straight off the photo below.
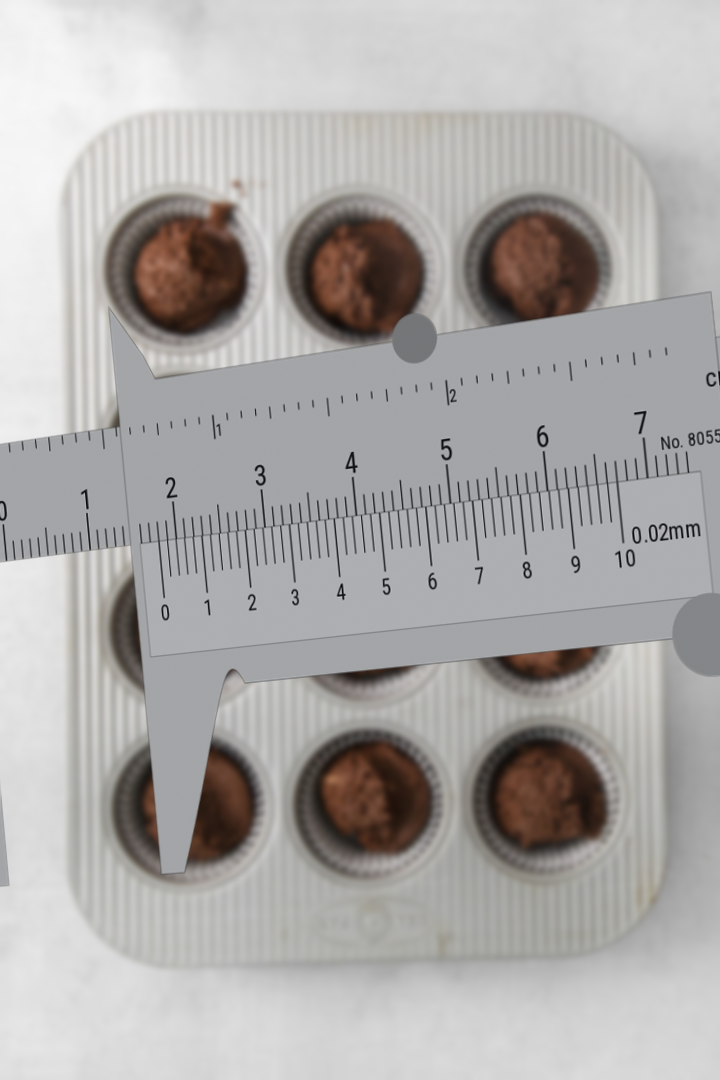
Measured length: 18.0 mm
